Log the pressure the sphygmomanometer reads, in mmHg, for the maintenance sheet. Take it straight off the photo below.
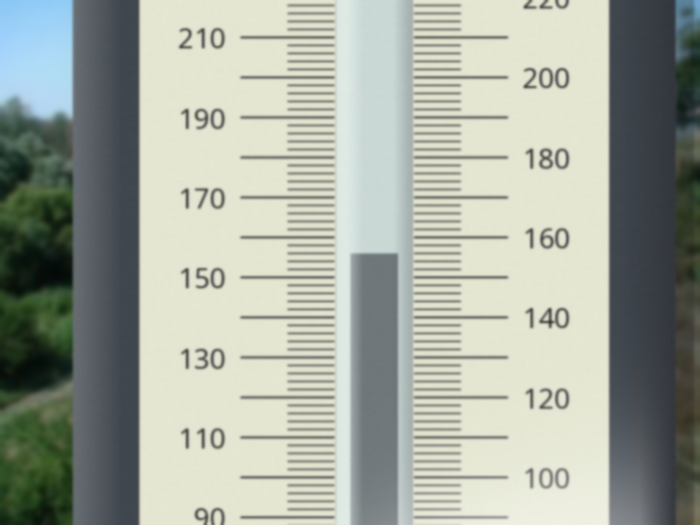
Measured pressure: 156 mmHg
